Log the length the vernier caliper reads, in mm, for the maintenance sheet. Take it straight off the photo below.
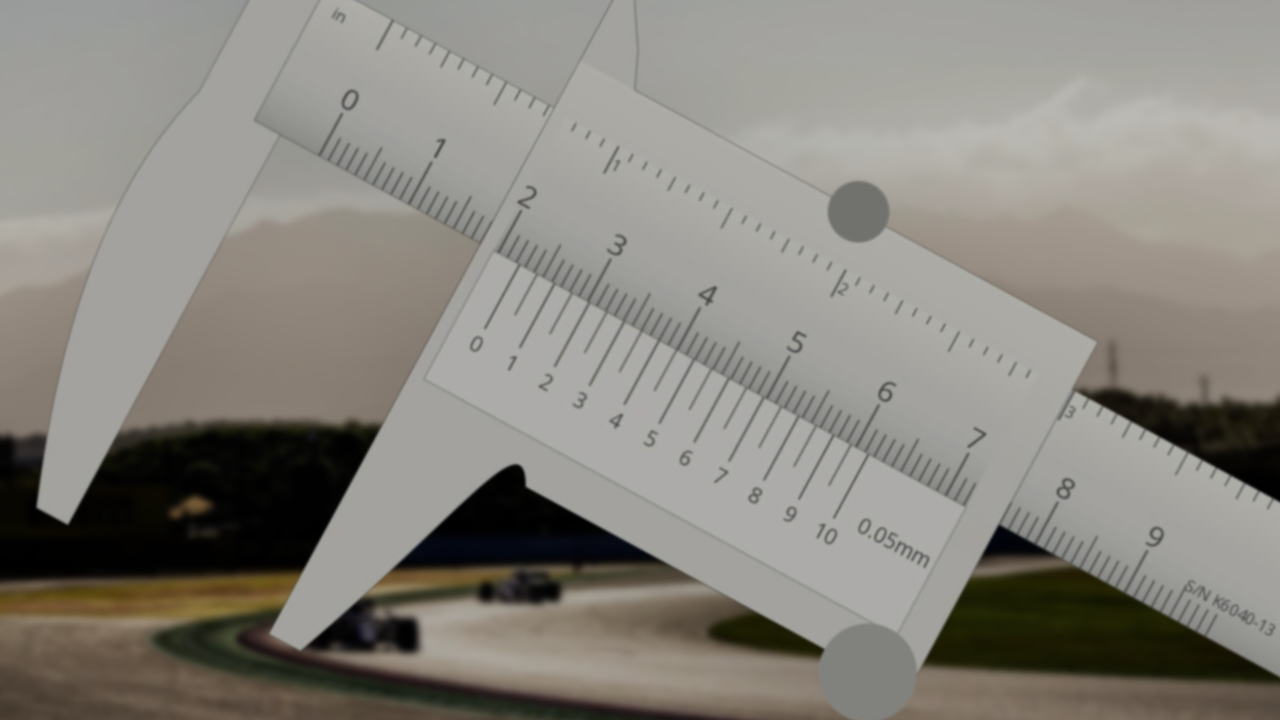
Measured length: 22.4 mm
